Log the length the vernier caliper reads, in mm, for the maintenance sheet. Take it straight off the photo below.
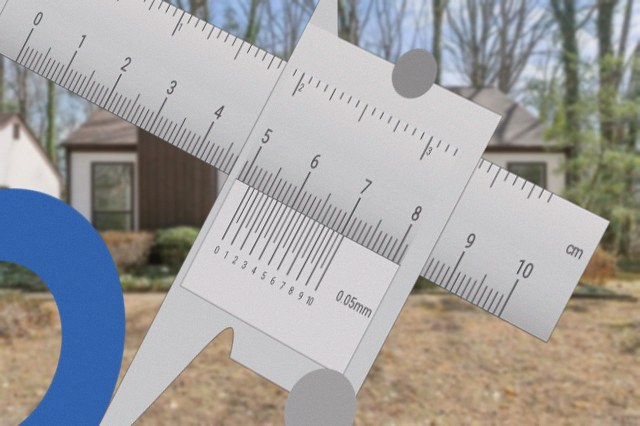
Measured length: 51.5 mm
